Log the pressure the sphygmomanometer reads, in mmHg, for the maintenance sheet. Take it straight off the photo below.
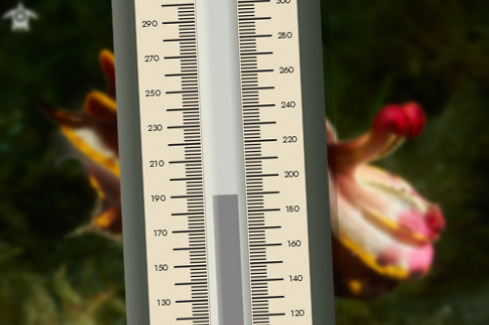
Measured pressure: 190 mmHg
